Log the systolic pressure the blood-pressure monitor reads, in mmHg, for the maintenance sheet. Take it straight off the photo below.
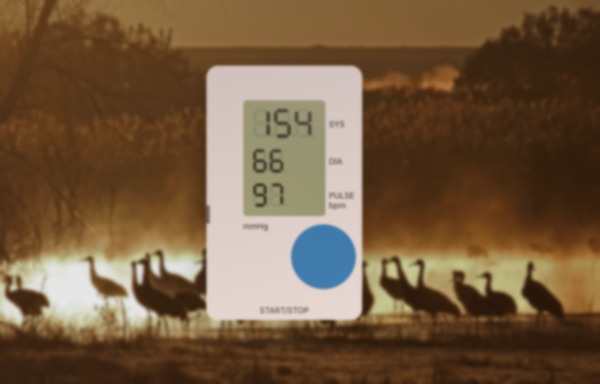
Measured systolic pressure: 154 mmHg
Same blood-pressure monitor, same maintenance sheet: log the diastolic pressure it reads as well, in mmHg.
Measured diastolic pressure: 66 mmHg
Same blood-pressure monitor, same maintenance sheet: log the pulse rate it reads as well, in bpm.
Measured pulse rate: 97 bpm
